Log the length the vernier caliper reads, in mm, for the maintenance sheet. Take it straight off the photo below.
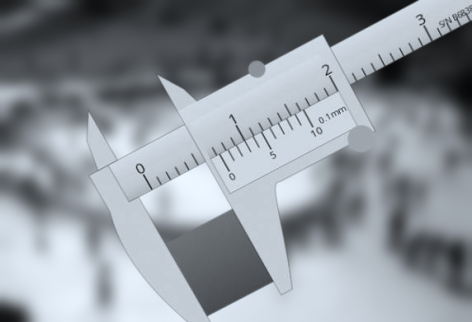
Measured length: 7.3 mm
